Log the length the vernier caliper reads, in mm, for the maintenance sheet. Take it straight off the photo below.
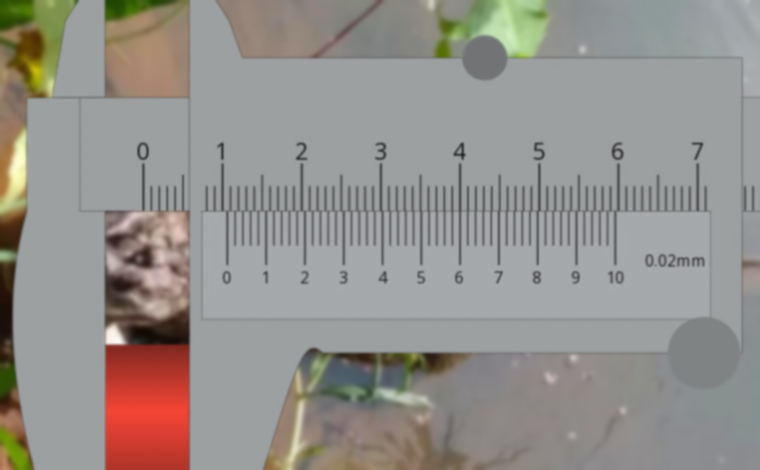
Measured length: 10.6 mm
